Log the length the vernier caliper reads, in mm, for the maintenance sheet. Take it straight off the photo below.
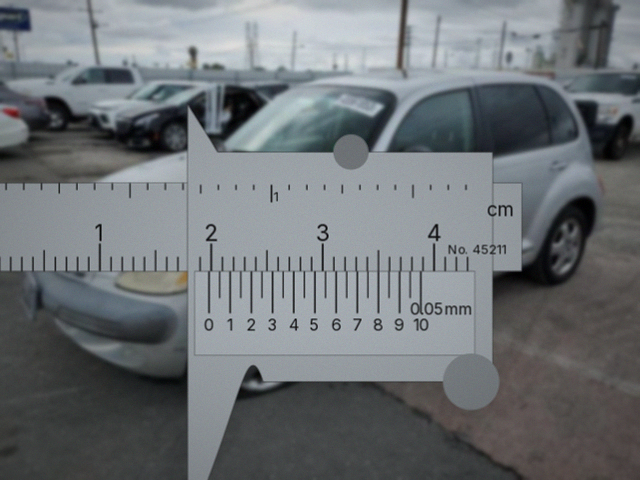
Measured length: 19.8 mm
